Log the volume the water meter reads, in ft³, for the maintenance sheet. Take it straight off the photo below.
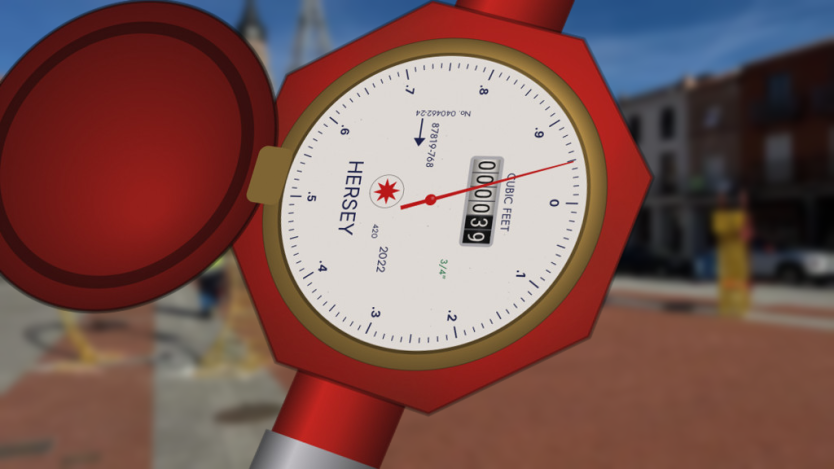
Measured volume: 38.95 ft³
